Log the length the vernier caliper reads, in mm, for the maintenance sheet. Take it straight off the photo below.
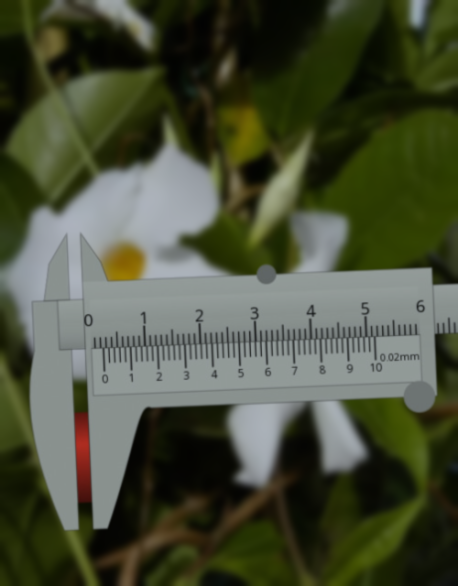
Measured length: 2.5 mm
